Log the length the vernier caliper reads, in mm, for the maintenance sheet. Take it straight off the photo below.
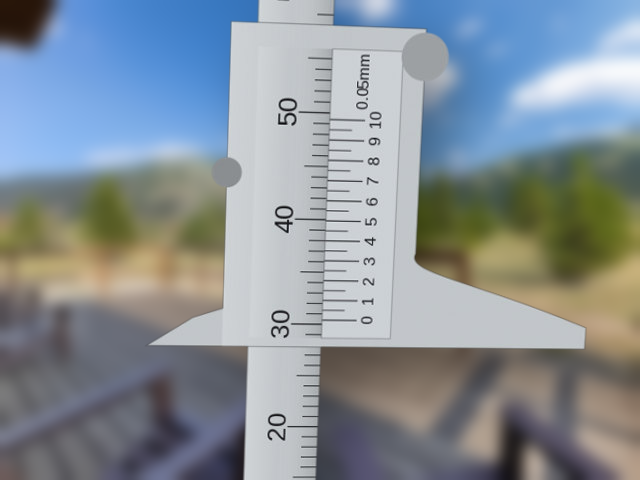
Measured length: 30.4 mm
